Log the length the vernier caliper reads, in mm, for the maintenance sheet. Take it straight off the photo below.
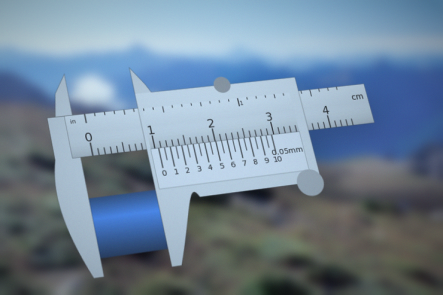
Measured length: 10.6 mm
